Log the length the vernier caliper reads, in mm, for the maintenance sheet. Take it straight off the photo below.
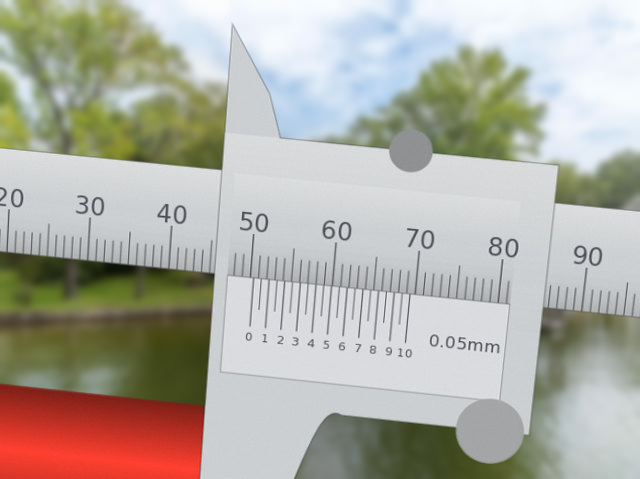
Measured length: 50.4 mm
